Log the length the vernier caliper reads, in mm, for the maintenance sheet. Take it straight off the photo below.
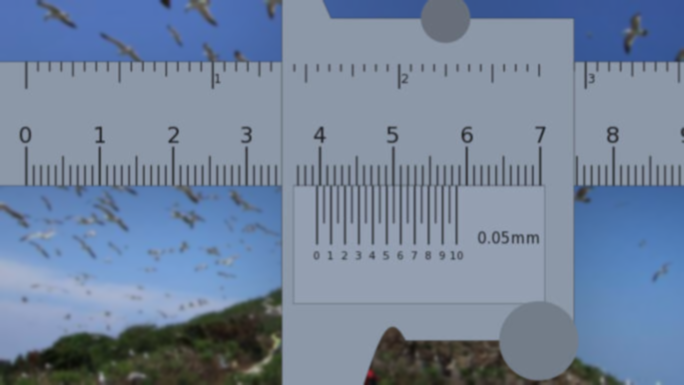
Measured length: 39.6 mm
